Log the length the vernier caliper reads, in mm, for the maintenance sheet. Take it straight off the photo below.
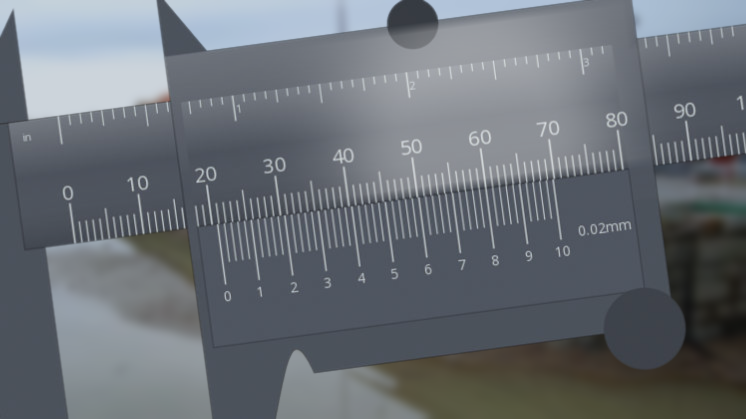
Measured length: 20.8 mm
